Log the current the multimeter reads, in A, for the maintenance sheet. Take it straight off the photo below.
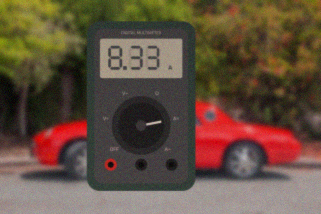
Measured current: 8.33 A
